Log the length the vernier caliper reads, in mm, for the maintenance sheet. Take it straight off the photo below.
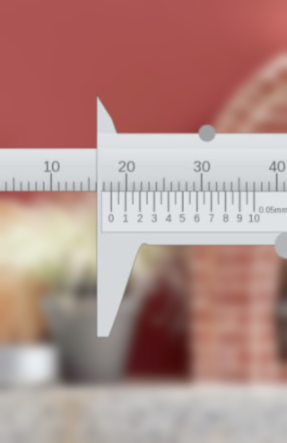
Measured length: 18.0 mm
